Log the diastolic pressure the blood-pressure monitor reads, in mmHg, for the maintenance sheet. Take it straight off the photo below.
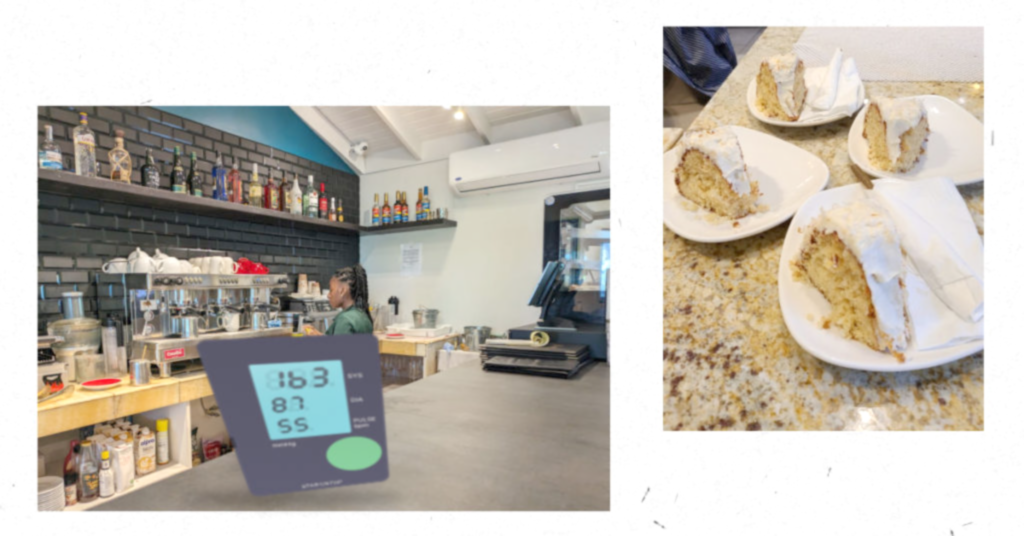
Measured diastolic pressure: 87 mmHg
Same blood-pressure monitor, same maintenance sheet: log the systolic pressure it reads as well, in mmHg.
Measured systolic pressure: 163 mmHg
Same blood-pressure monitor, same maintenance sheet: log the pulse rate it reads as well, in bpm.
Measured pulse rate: 55 bpm
